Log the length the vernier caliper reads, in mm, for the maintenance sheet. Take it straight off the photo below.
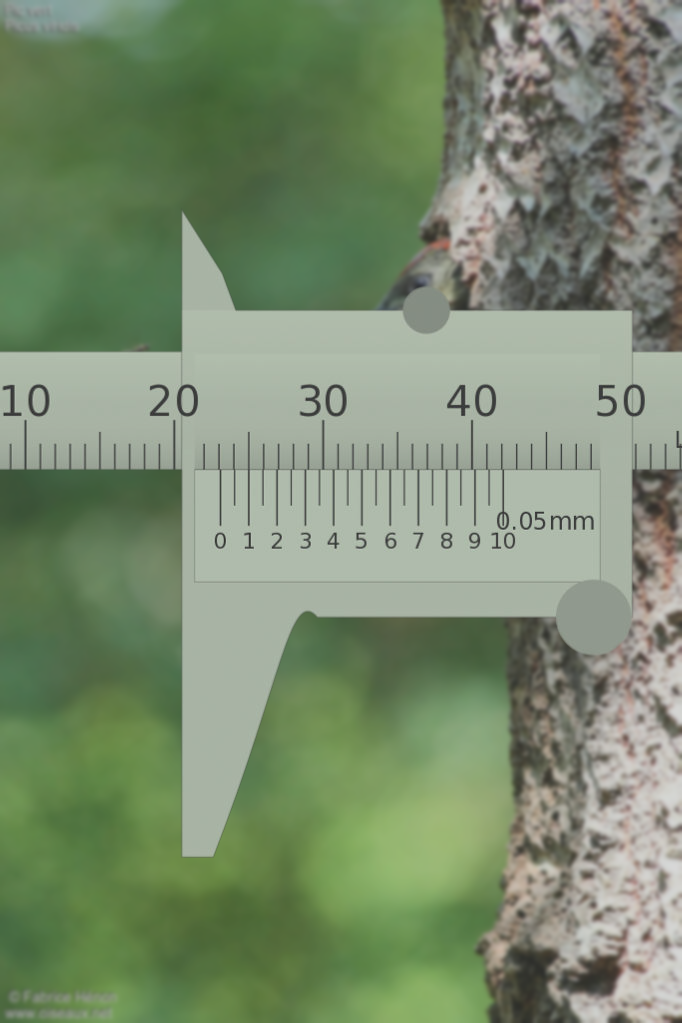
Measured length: 23.1 mm
